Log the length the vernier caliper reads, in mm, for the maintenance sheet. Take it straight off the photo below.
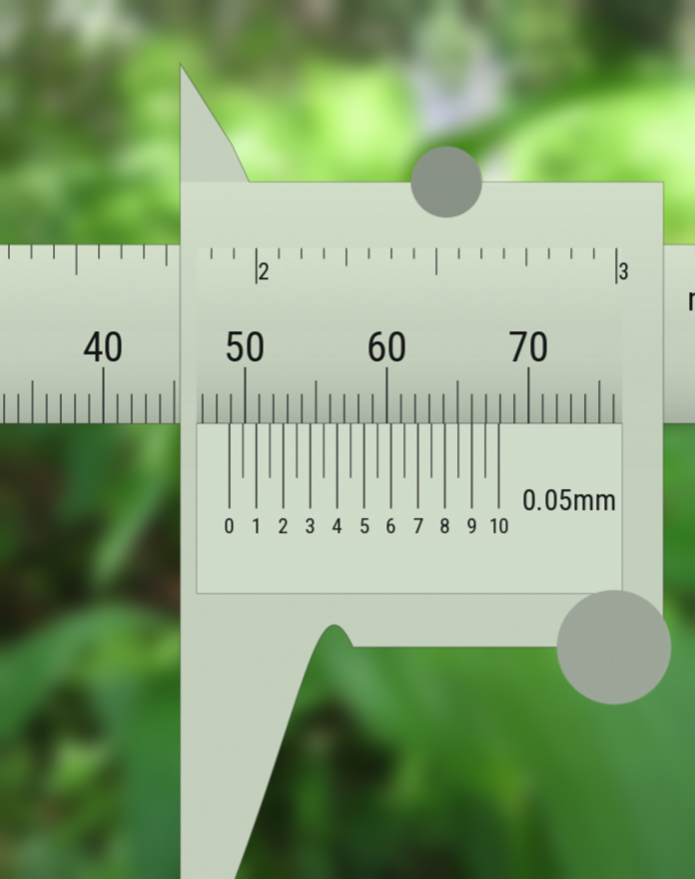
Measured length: 48.9 mm
